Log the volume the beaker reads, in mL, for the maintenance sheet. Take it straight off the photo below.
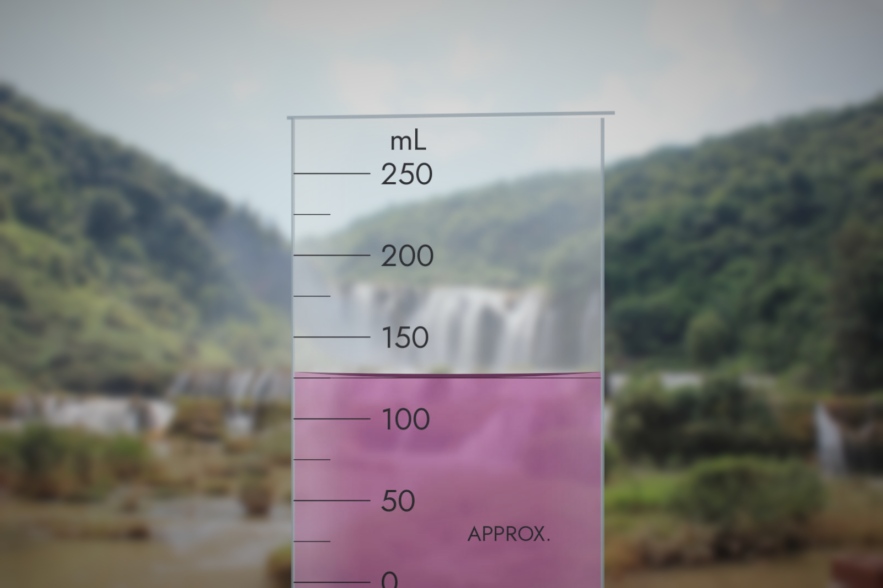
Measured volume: 125 mL
